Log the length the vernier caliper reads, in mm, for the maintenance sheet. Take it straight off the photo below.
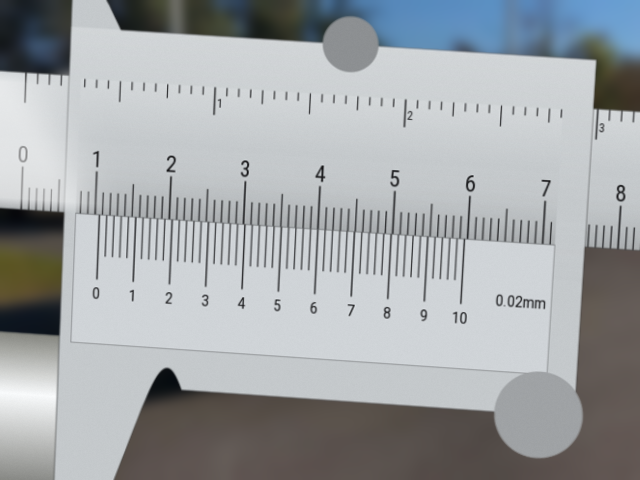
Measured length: 10.6 mm
